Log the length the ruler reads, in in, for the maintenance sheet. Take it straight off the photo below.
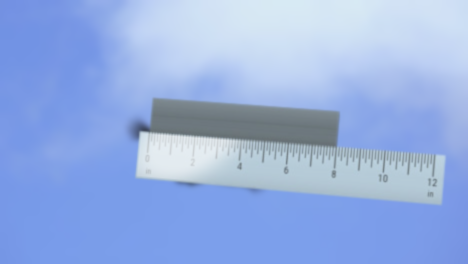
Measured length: 8 in
